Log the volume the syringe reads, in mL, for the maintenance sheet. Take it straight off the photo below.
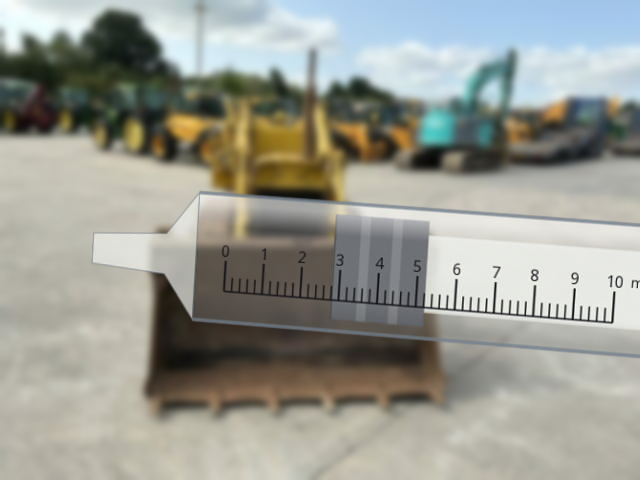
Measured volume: 2.8 mL
